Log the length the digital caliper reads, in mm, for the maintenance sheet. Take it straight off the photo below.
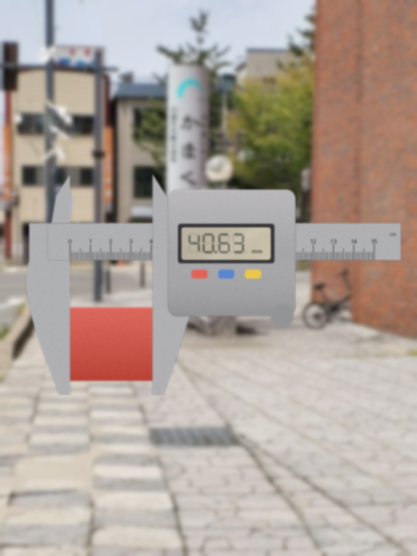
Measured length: 40.63 mm
